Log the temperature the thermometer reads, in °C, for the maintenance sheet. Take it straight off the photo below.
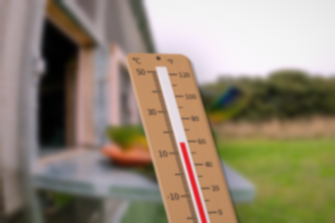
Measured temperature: 15 °C
